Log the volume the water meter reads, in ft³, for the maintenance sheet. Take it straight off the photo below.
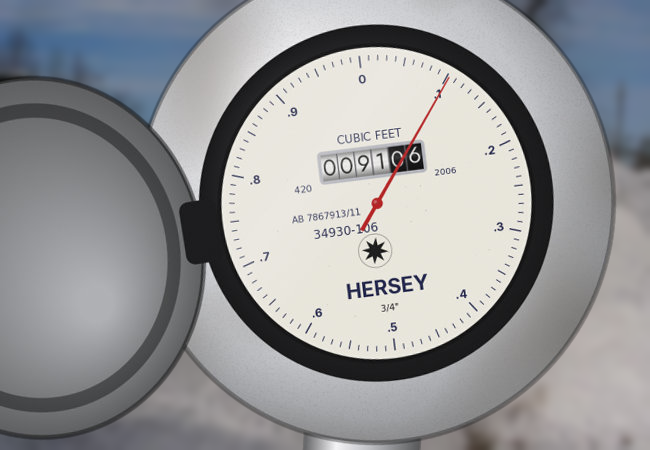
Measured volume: 9106.10 ft³
